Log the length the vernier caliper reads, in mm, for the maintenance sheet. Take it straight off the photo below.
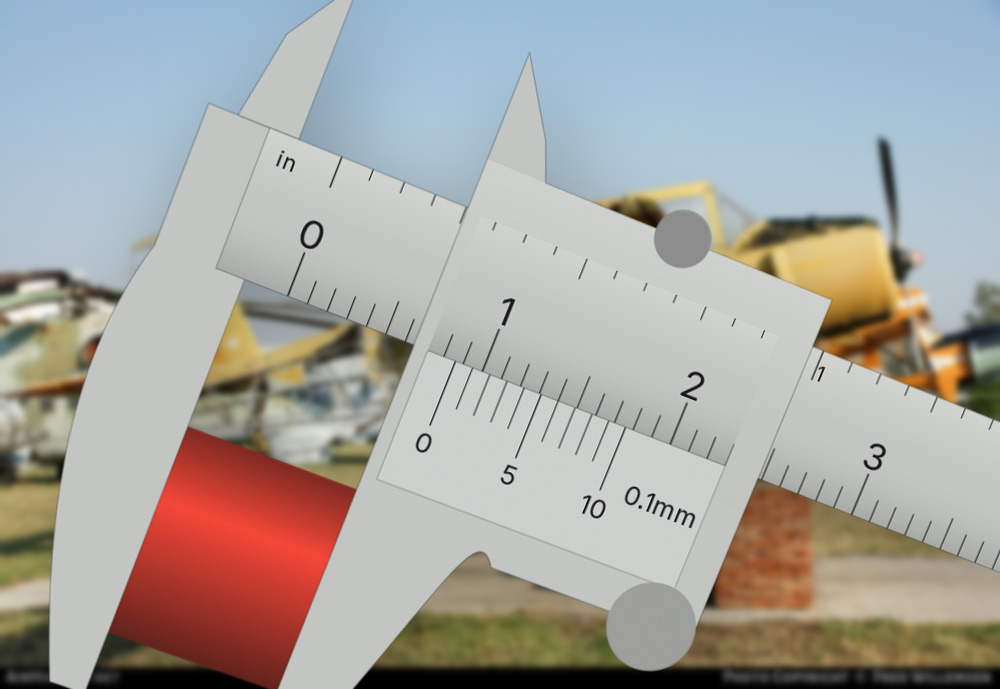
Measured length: 8.6 mm
